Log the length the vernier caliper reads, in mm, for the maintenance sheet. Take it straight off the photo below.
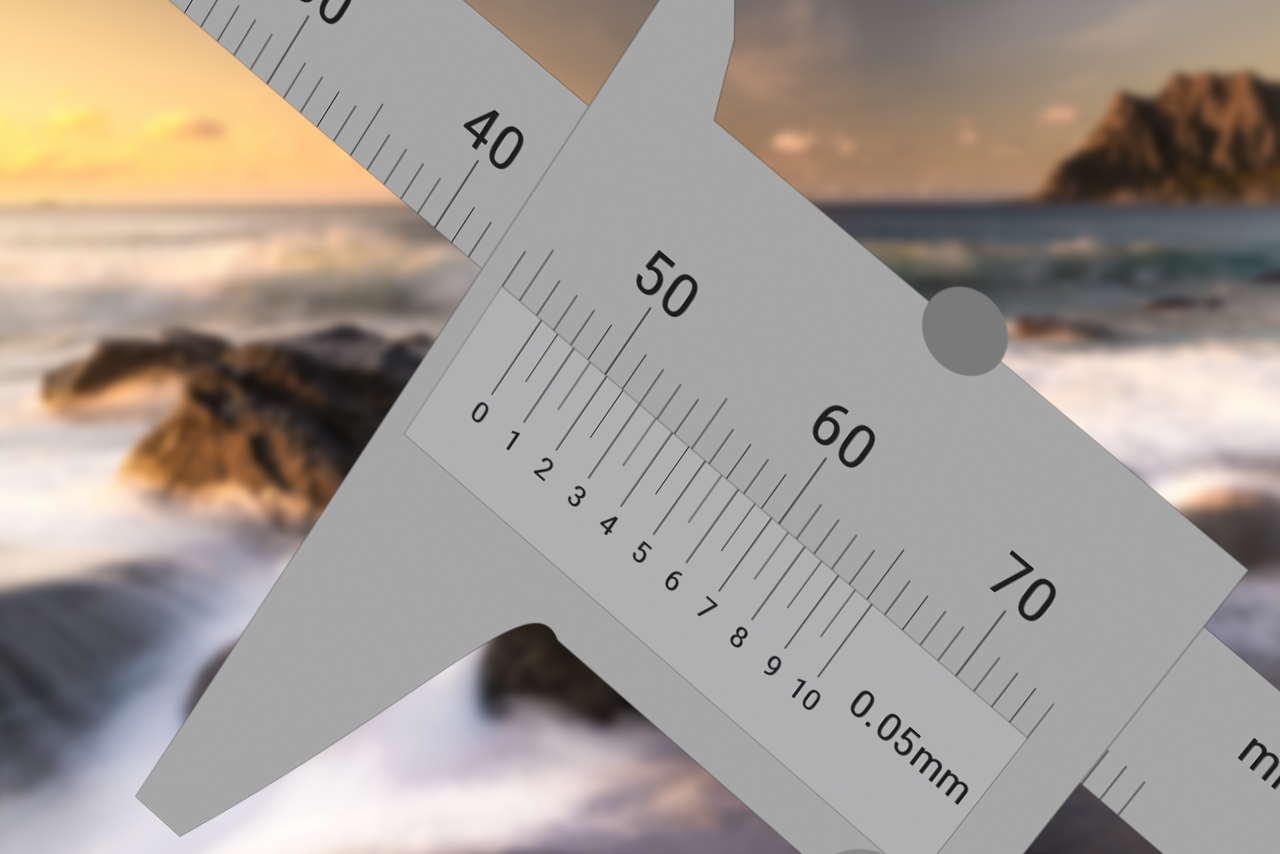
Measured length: 46.3 mm
